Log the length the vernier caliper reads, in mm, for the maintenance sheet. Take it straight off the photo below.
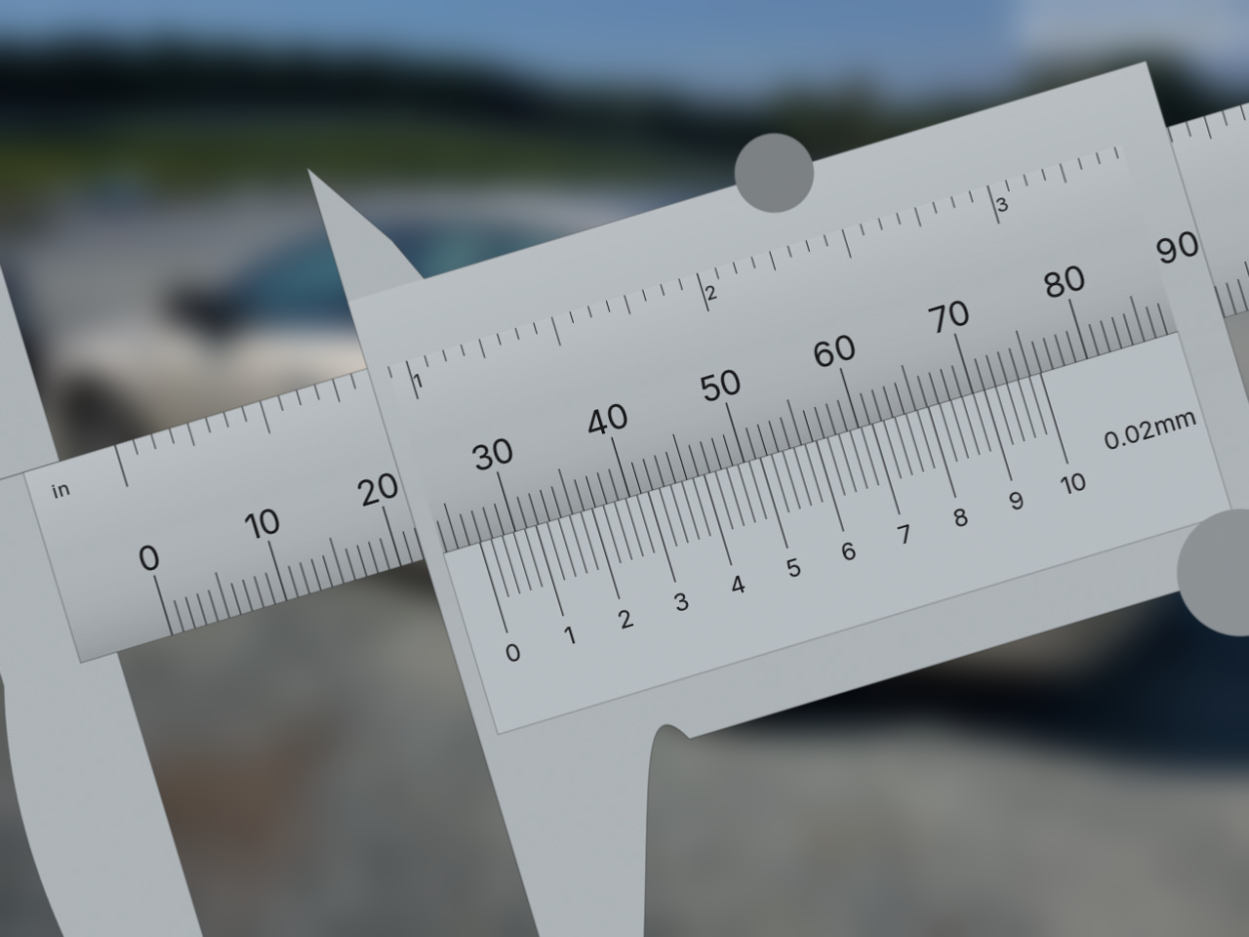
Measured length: 26.9 mm
